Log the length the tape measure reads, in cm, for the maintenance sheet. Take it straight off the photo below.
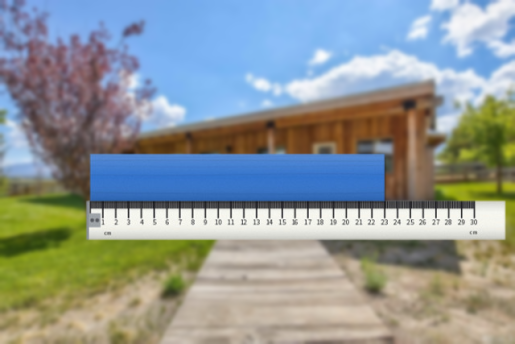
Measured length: 23 cm
